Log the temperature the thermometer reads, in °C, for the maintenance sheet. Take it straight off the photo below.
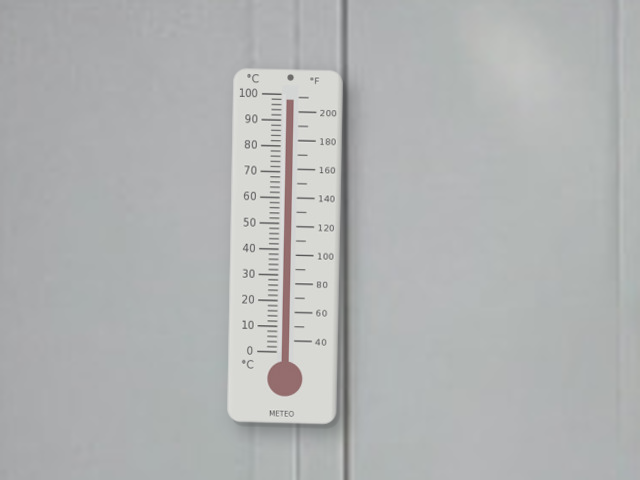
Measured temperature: 98 °C
